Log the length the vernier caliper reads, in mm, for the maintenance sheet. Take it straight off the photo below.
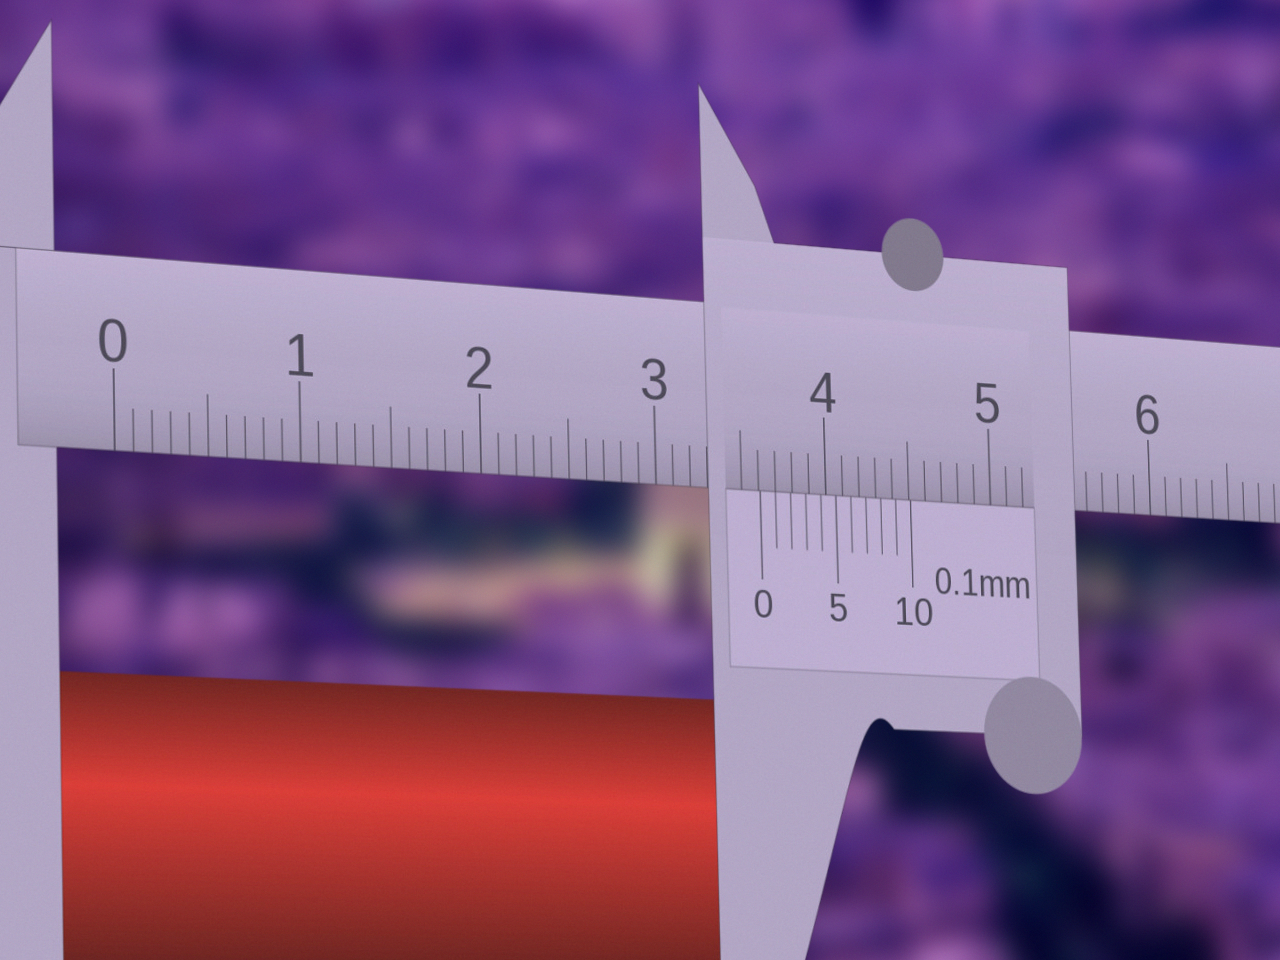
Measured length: 36.1 mm
